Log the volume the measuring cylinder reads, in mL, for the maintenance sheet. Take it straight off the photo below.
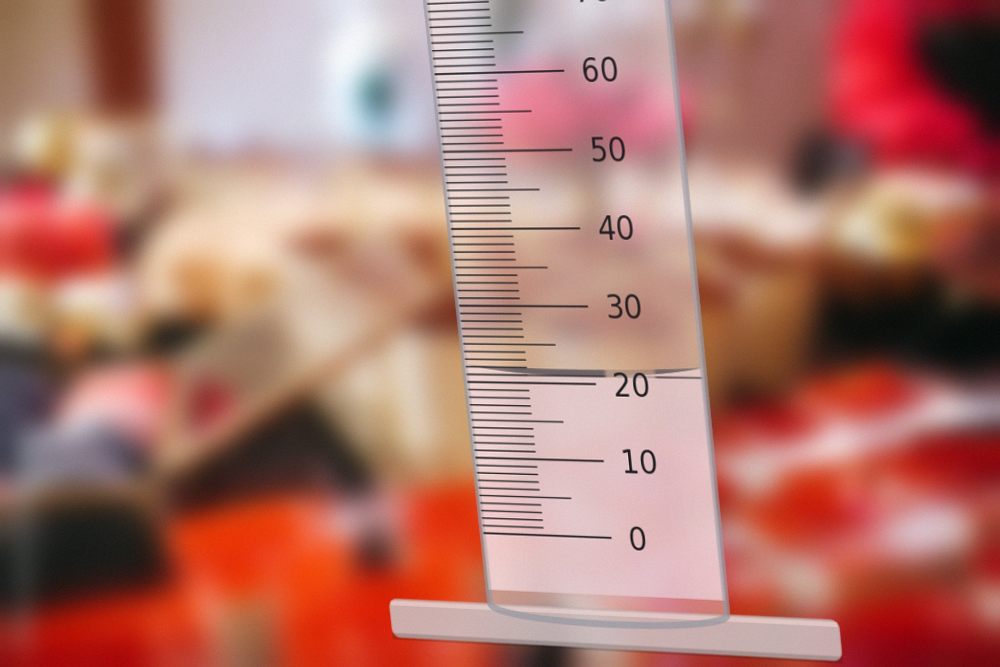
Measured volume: 21 mL
